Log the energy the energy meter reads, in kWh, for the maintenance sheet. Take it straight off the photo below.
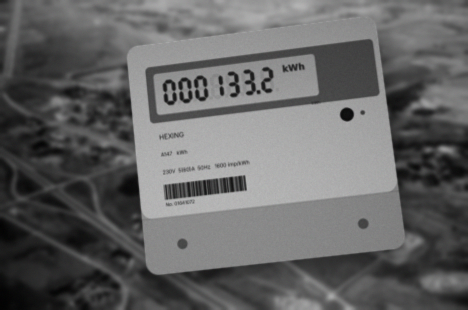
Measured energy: 133.2 kWh
